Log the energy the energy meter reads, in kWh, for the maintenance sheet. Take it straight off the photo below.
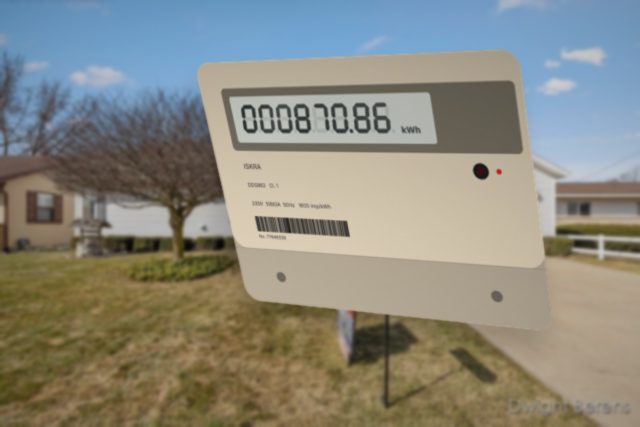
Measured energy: 870.86 kWh
